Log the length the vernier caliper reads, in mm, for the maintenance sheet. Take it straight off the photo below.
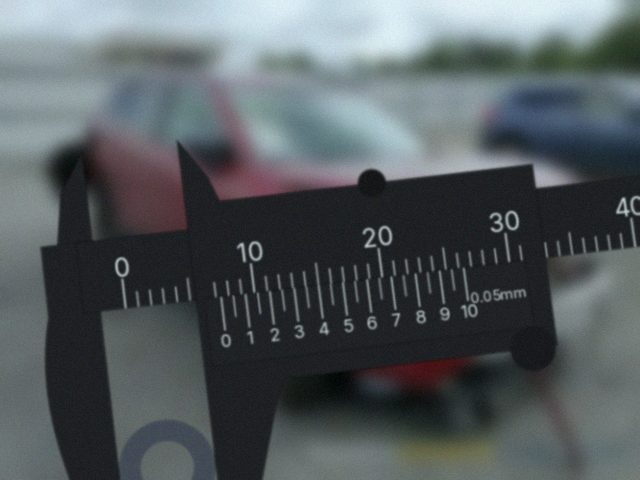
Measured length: 7.4 mm
